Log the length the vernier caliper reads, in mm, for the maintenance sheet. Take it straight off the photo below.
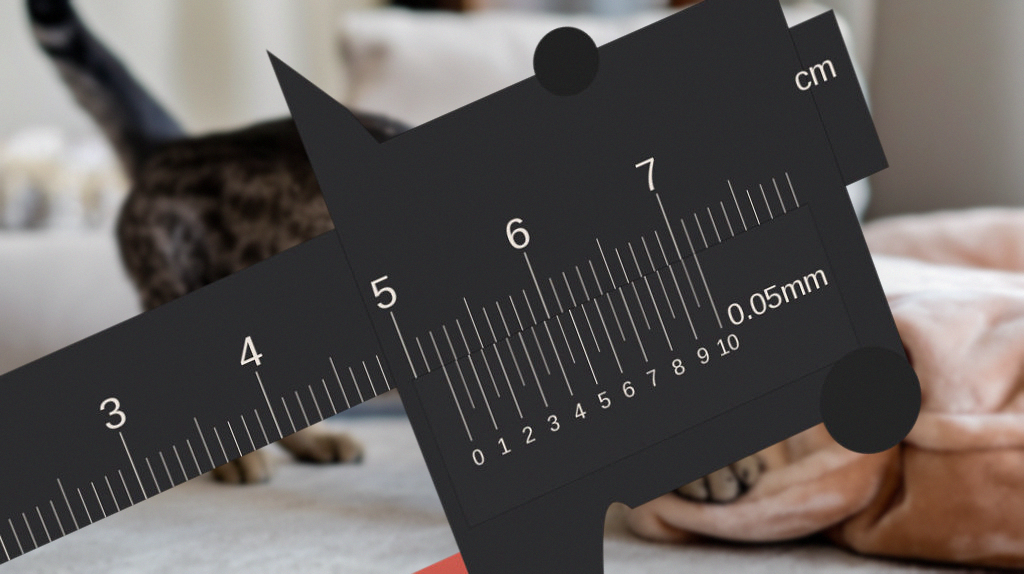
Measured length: 52.0 mm
